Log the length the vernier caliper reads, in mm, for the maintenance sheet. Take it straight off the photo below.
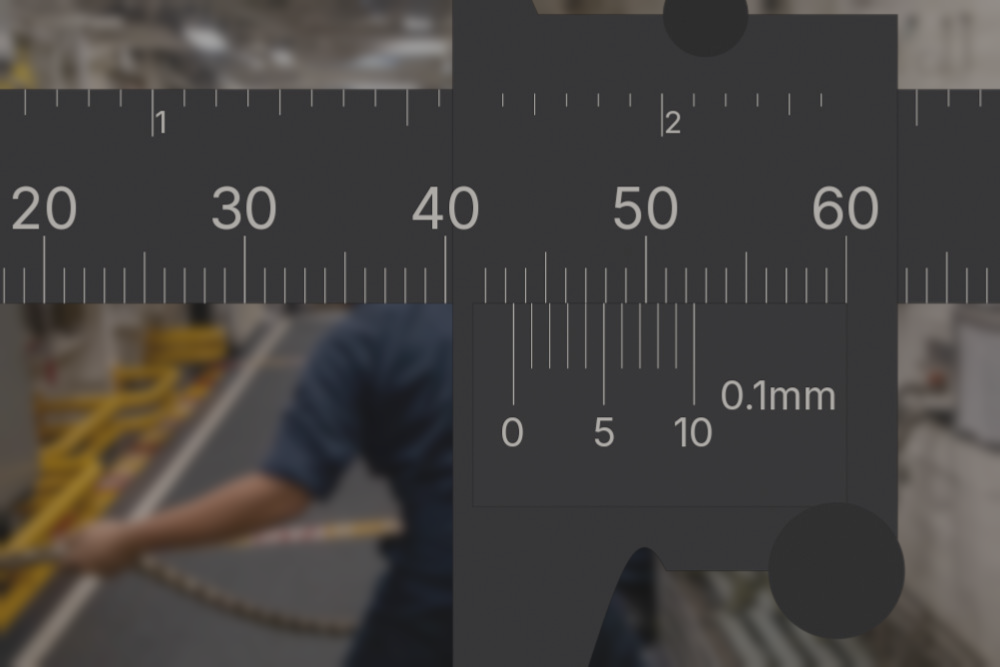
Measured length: 43.4 mm
